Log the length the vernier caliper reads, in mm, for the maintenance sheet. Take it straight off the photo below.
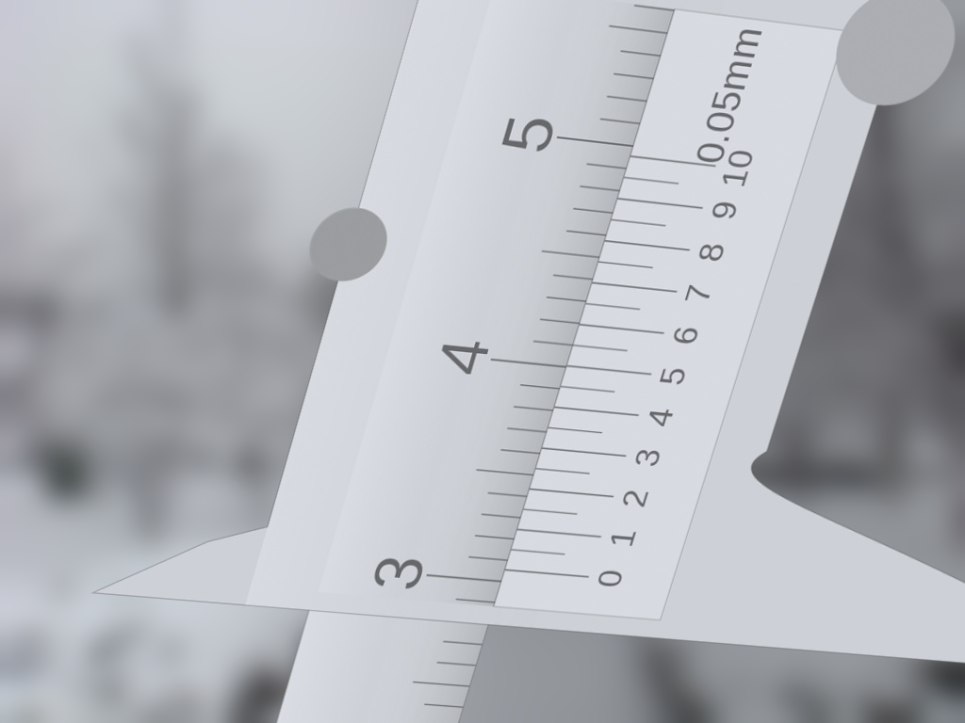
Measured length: 30.55 mm
